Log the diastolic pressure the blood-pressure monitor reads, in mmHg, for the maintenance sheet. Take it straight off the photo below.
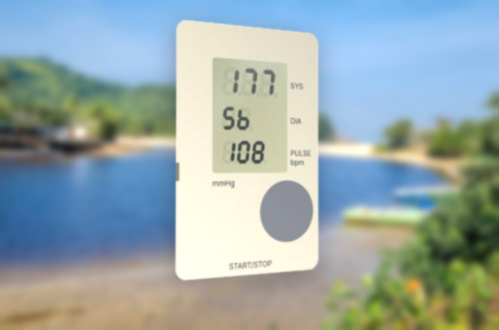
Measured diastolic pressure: 56 mmHg
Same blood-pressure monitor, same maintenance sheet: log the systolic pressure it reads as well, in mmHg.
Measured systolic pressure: 177 mmHg
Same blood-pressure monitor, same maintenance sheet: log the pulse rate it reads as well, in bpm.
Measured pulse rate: 108 bpm
